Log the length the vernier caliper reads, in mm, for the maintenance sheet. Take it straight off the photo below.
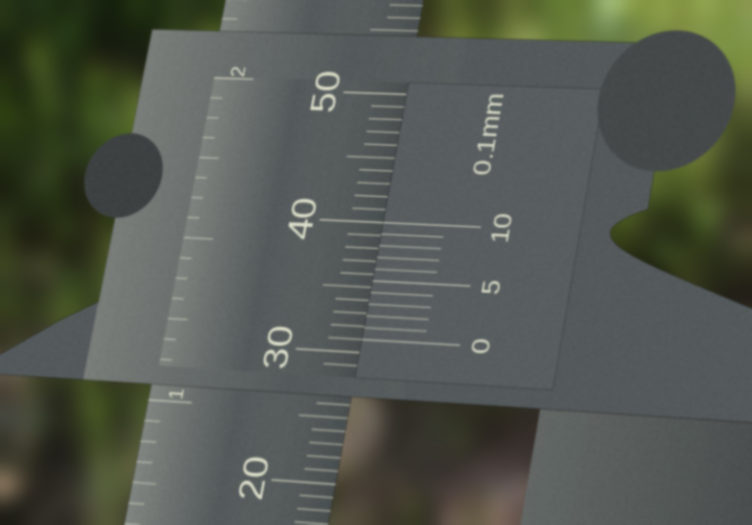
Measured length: 31.0 mm
